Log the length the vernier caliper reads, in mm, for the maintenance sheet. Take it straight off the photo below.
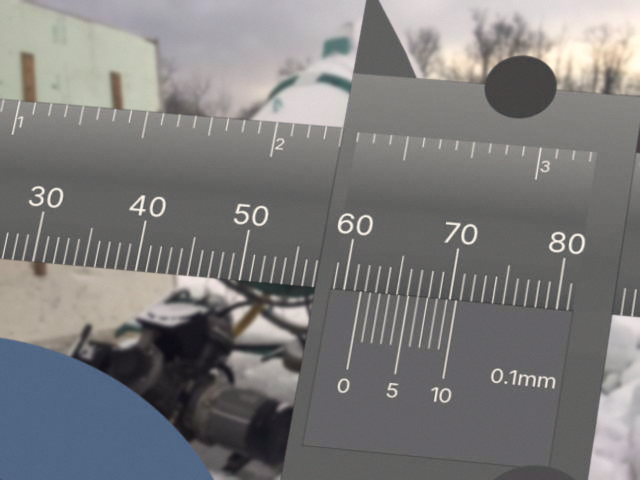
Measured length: 61.6 mm
